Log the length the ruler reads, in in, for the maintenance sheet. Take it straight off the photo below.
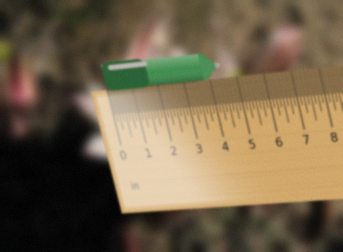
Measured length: 4.5 in
